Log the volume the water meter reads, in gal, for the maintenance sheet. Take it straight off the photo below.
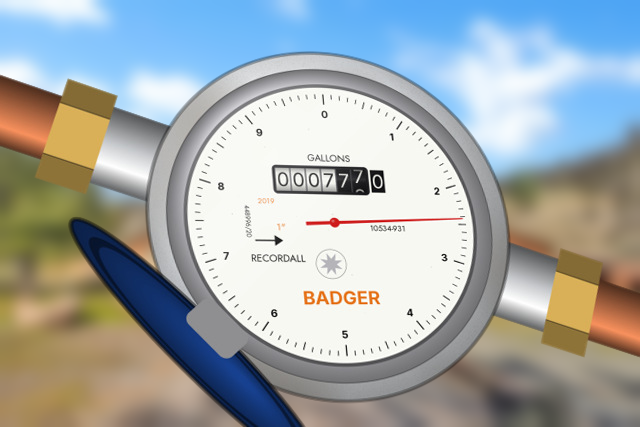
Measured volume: 7772.4 gal
